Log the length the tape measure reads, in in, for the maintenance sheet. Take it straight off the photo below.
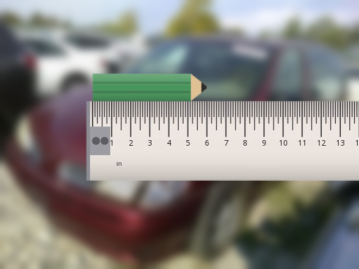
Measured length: 6 in
